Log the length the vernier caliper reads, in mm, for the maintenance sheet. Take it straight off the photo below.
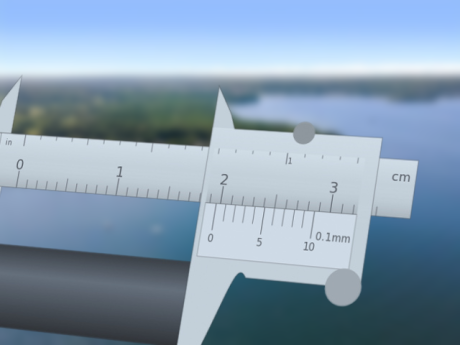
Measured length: 19.6 mm
